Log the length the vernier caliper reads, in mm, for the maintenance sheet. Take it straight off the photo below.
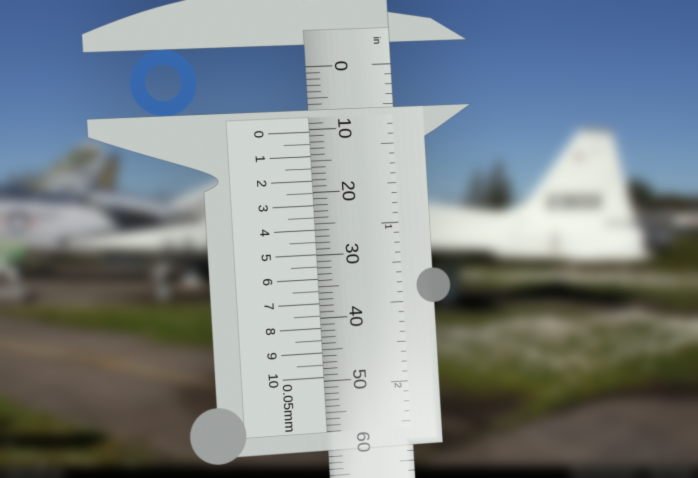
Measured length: 10.4 mm
